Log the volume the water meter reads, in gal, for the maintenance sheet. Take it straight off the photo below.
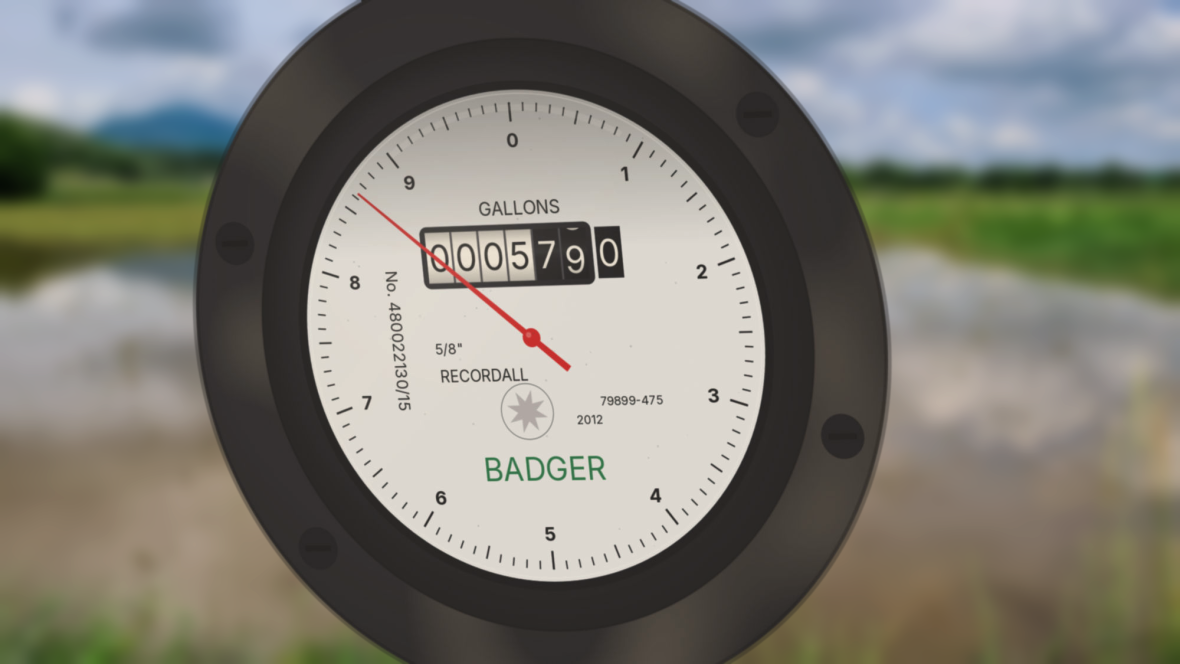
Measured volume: 5788.6 gal
